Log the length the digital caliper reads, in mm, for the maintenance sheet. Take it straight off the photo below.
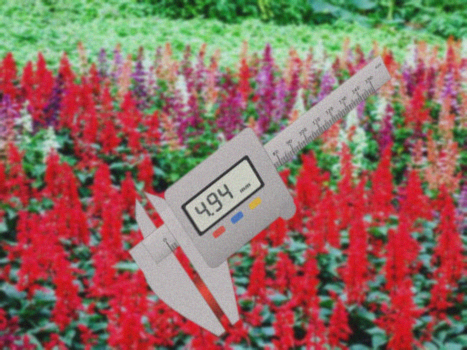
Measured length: 4.94 mm
